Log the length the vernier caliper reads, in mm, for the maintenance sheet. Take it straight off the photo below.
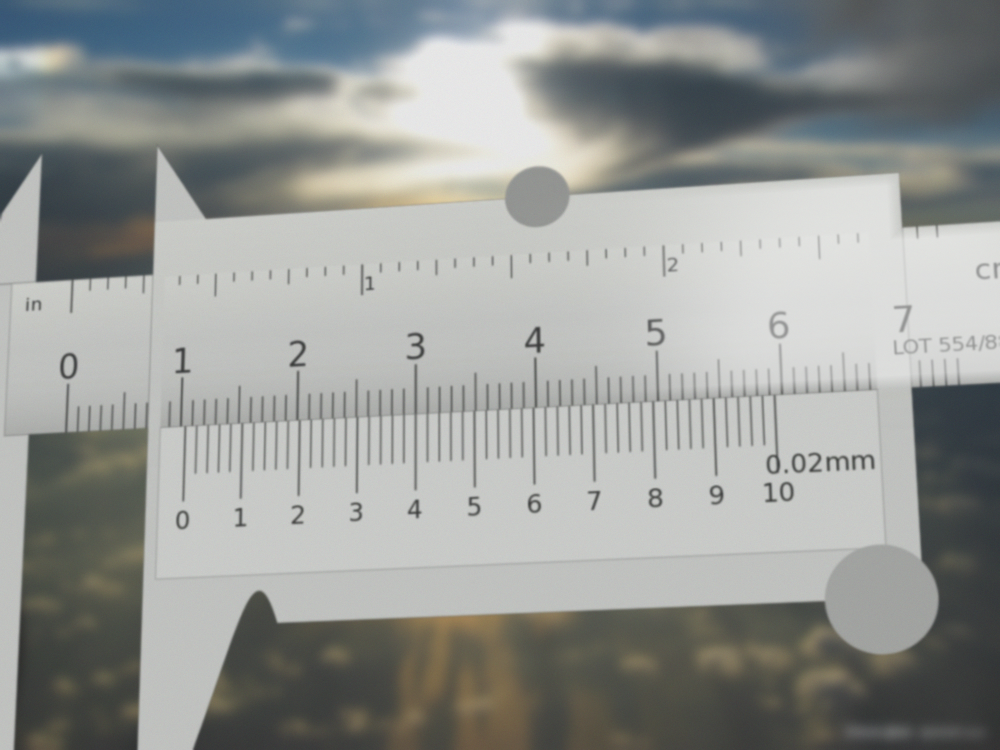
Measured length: 10.4 mm
